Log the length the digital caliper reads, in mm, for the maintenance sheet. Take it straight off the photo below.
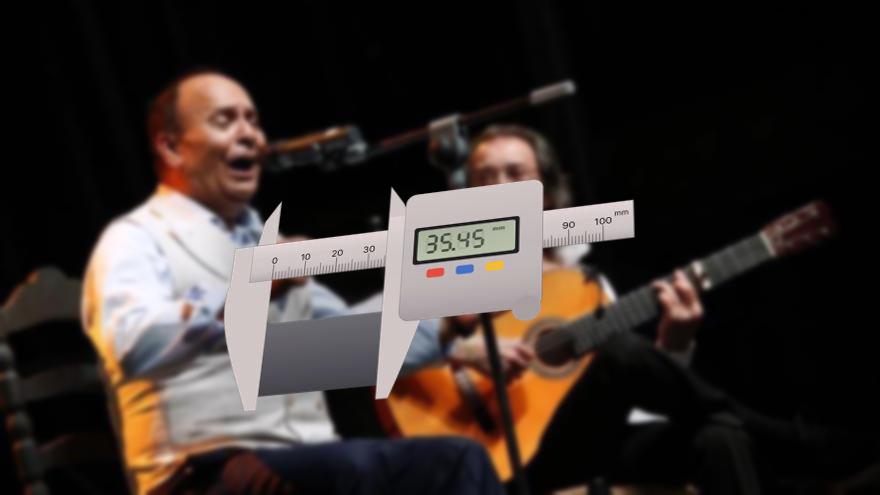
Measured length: 35.45 mm
